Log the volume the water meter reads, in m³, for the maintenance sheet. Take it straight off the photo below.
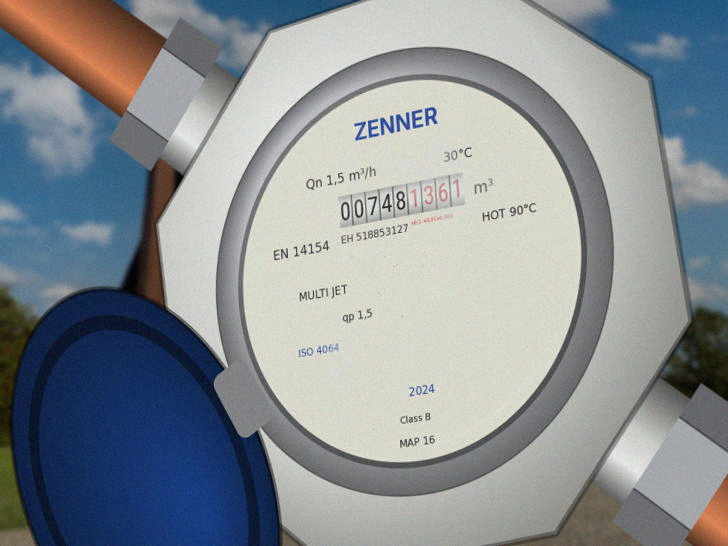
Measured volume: 748.1361 m³
